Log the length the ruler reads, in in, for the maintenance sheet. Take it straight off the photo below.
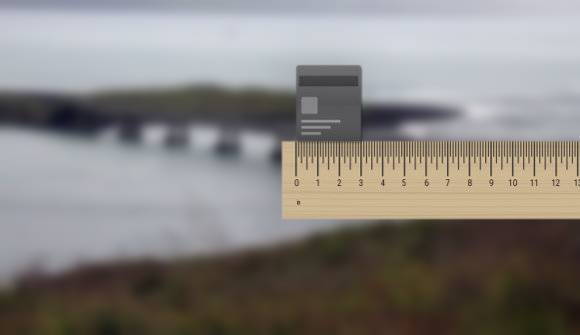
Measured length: 3 in
